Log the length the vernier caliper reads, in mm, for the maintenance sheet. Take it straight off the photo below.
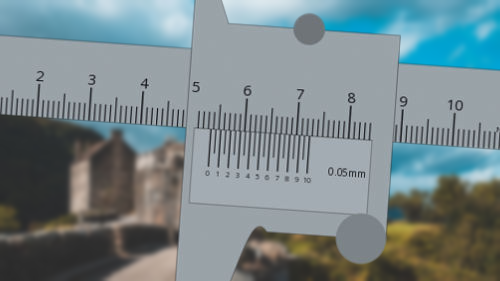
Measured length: 53.5 mm
